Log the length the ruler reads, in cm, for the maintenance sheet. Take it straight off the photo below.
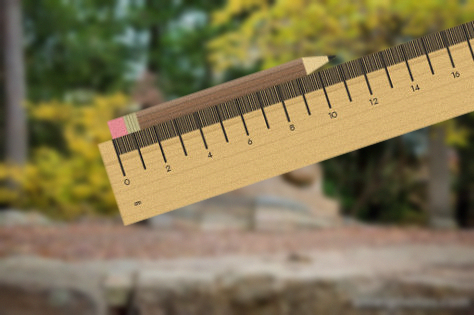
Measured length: 11 cm
